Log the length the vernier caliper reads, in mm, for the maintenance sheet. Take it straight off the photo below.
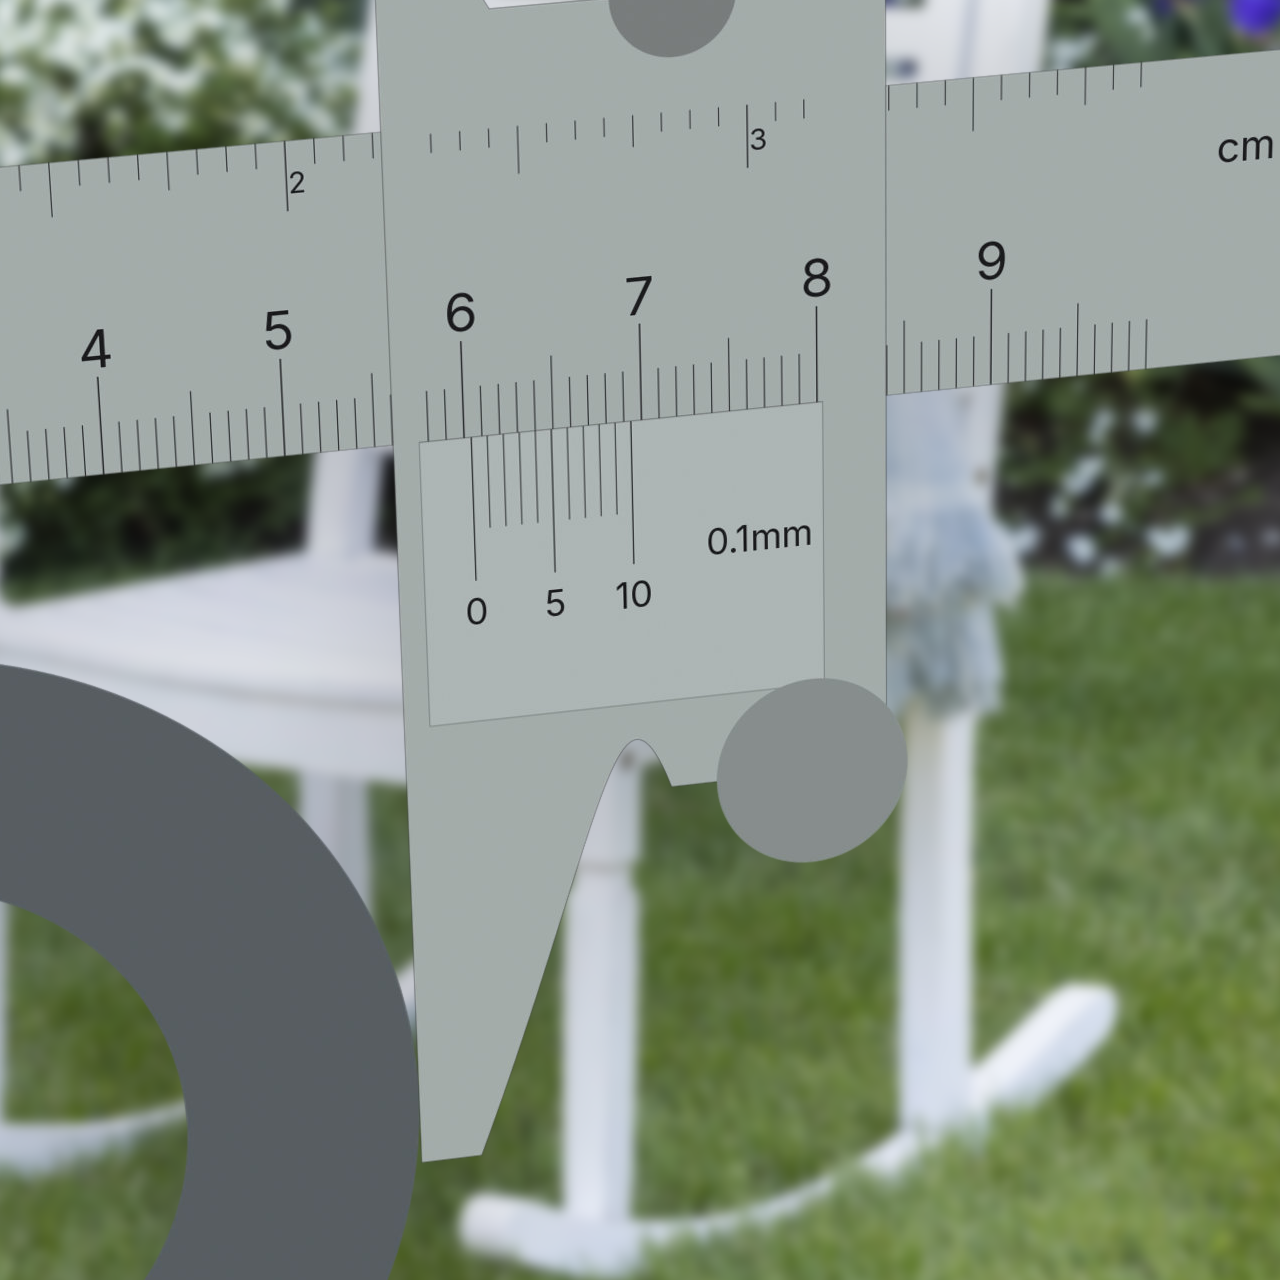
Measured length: 60.4 mm
